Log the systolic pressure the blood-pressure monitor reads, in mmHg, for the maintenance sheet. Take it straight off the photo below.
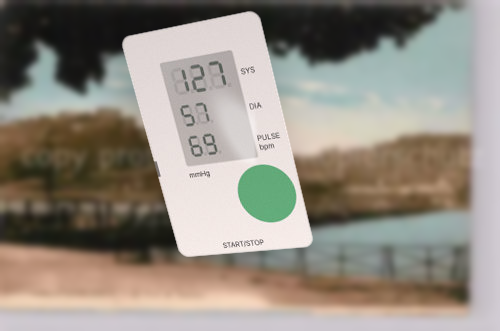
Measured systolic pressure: 127 mmHg
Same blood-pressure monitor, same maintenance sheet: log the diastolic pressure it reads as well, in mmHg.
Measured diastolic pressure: 57 mmHg
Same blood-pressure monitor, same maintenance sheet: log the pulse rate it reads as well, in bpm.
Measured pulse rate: 69 bpm
